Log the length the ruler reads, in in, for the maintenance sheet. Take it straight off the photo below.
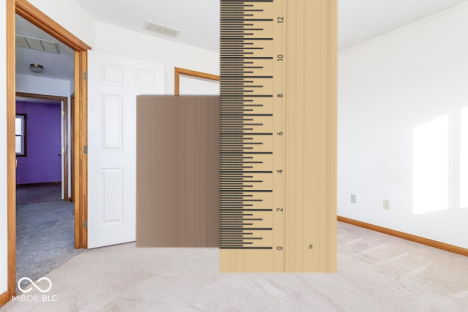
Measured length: 8 in
